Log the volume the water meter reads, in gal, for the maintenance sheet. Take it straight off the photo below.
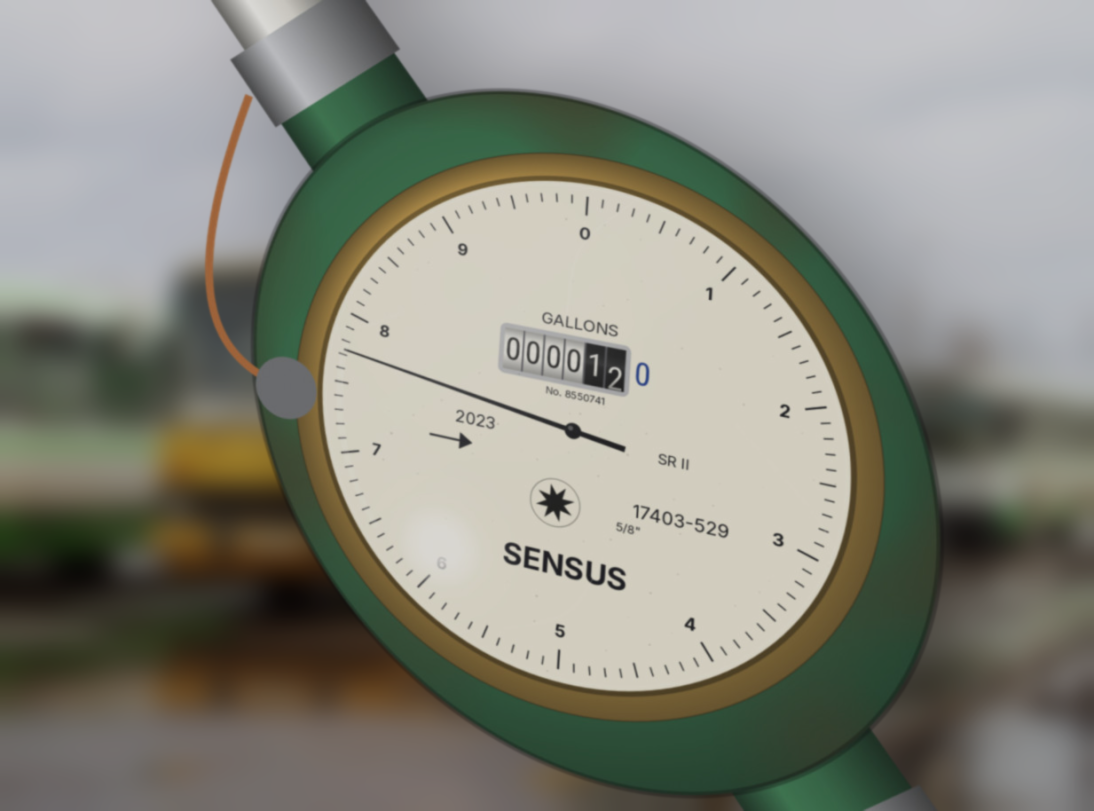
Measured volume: 117.7 gal
